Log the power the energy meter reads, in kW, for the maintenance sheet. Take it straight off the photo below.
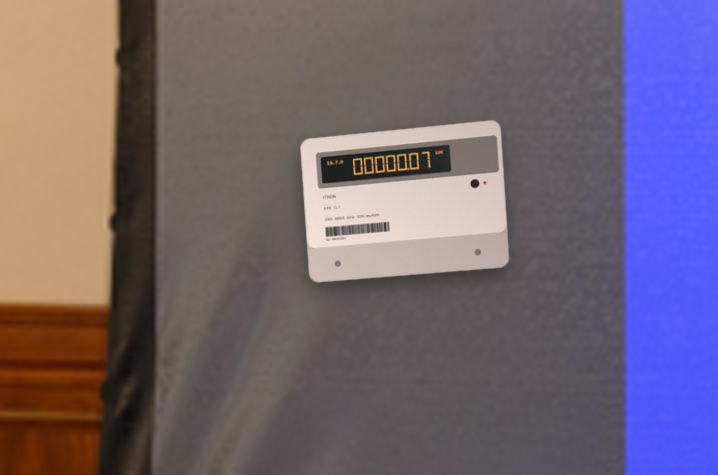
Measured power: 0.07 kW
